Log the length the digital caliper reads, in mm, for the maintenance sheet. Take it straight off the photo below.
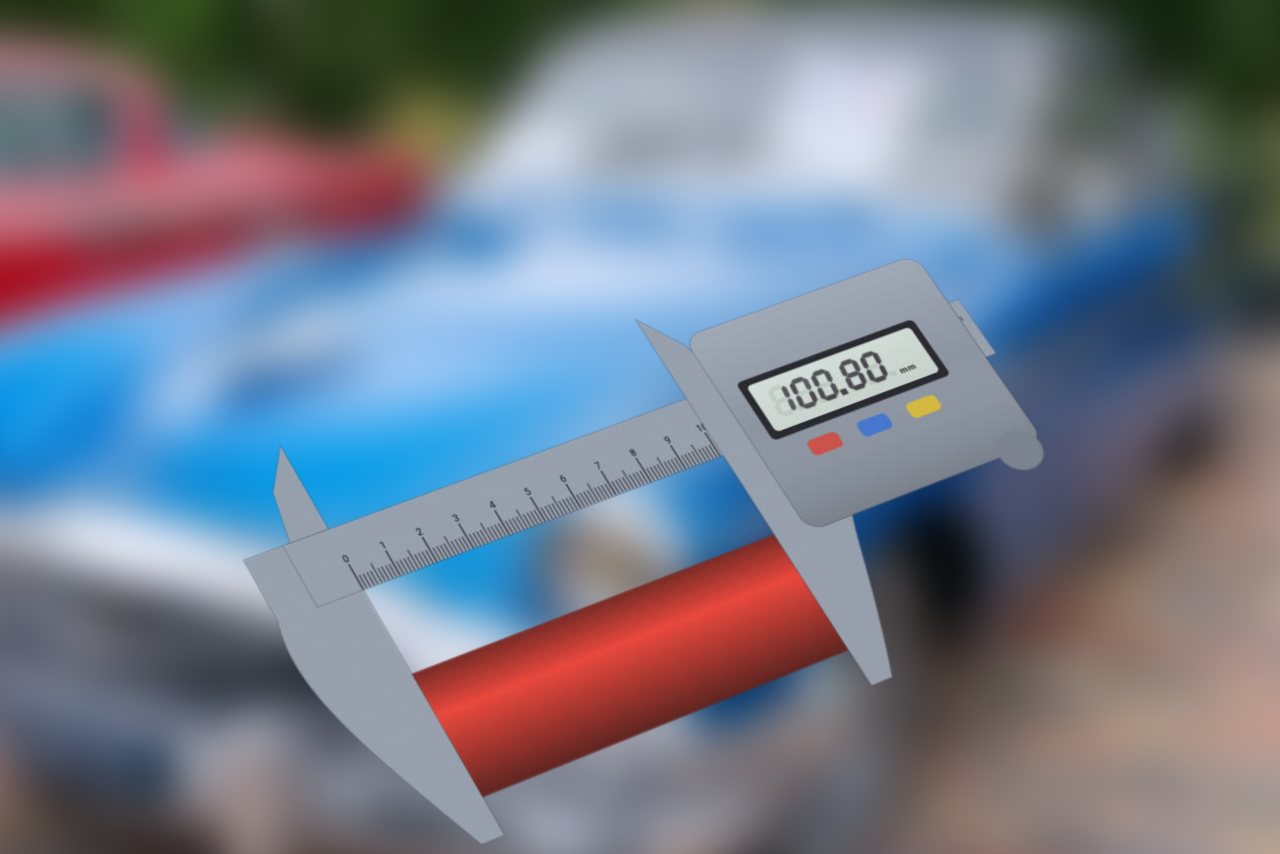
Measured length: 100.80 mm
